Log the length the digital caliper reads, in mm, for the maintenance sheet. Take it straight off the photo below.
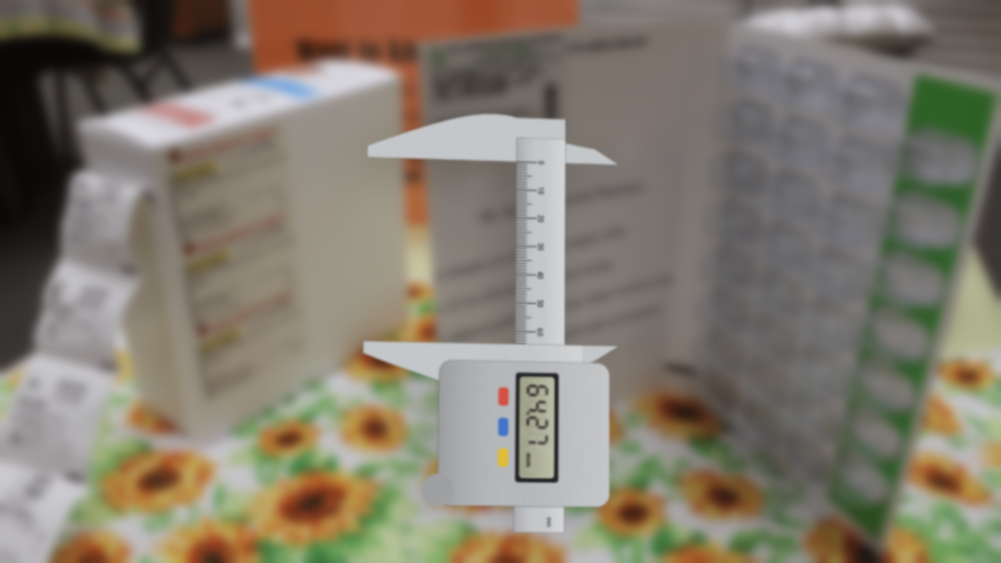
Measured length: 64.27 mm
